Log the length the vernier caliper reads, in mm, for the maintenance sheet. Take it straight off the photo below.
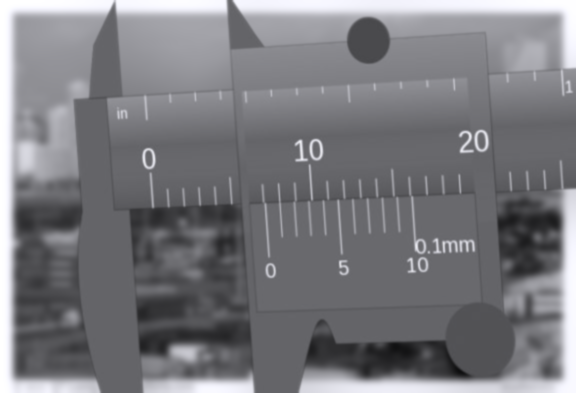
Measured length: 7.1 mm
